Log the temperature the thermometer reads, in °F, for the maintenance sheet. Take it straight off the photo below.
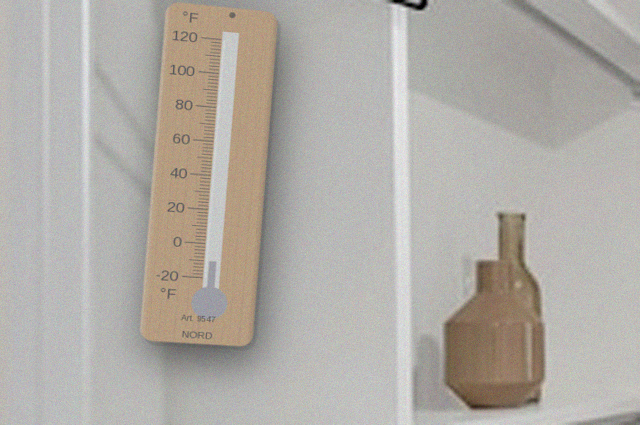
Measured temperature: -10 °F
